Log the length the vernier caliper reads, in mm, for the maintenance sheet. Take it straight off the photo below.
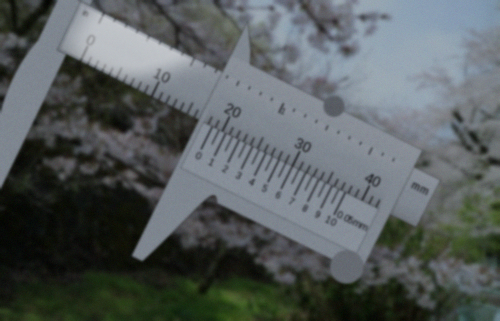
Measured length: 18.6 mm
